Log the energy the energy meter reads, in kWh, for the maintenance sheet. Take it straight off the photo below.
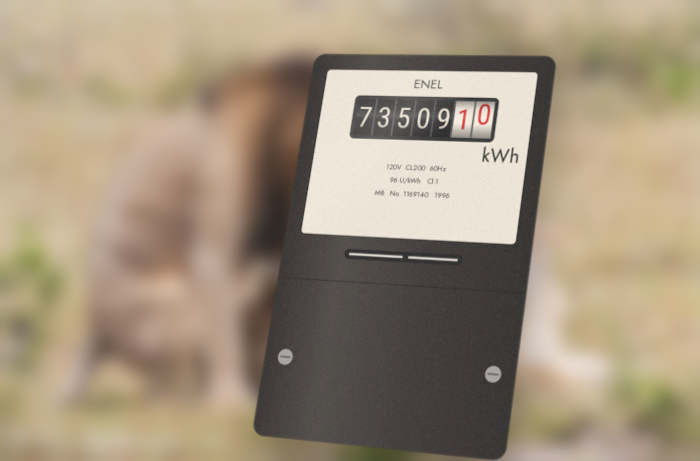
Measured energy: 73509.10 kWh
